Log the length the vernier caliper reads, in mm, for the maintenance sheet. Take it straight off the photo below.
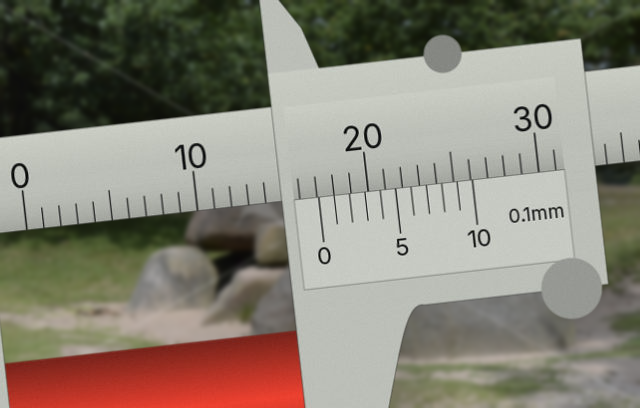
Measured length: 17.1 mm
